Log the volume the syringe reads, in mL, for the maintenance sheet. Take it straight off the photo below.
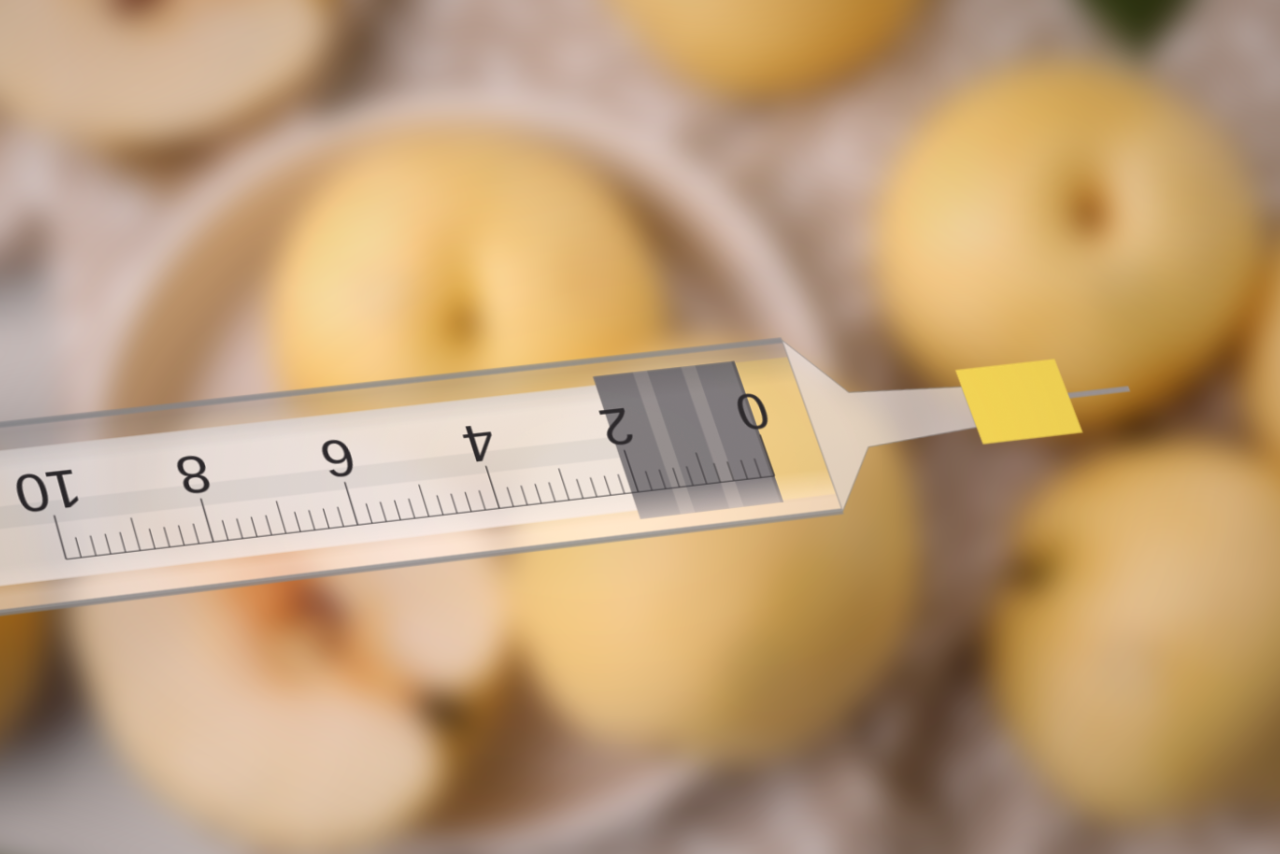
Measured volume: 0 mL
